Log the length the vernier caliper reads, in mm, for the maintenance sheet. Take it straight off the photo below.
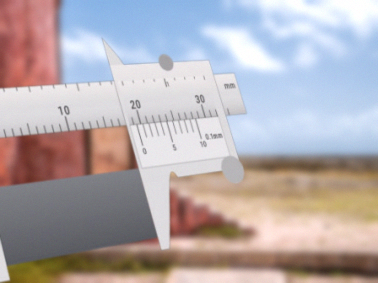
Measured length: 19.4 mm
